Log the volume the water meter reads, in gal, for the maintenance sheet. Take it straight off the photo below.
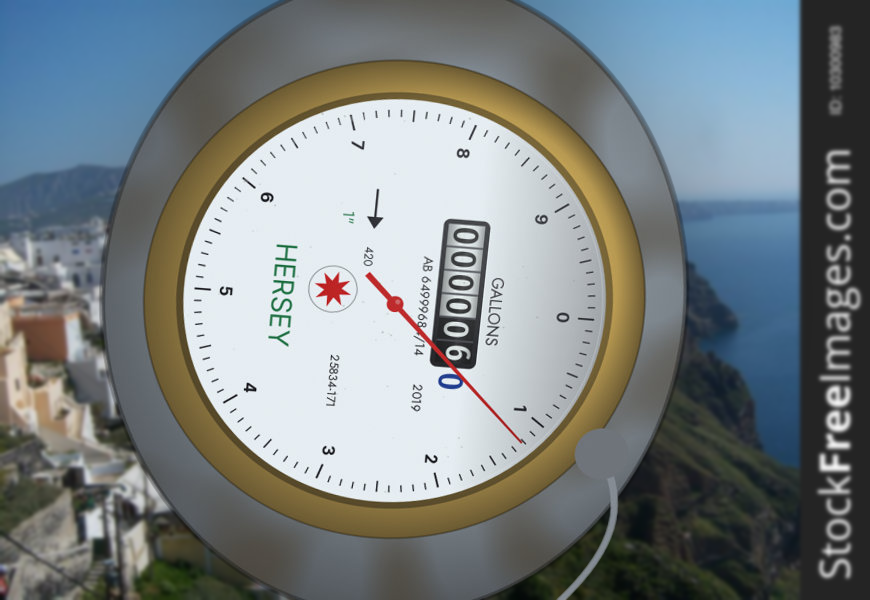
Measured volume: 61.2 gal
